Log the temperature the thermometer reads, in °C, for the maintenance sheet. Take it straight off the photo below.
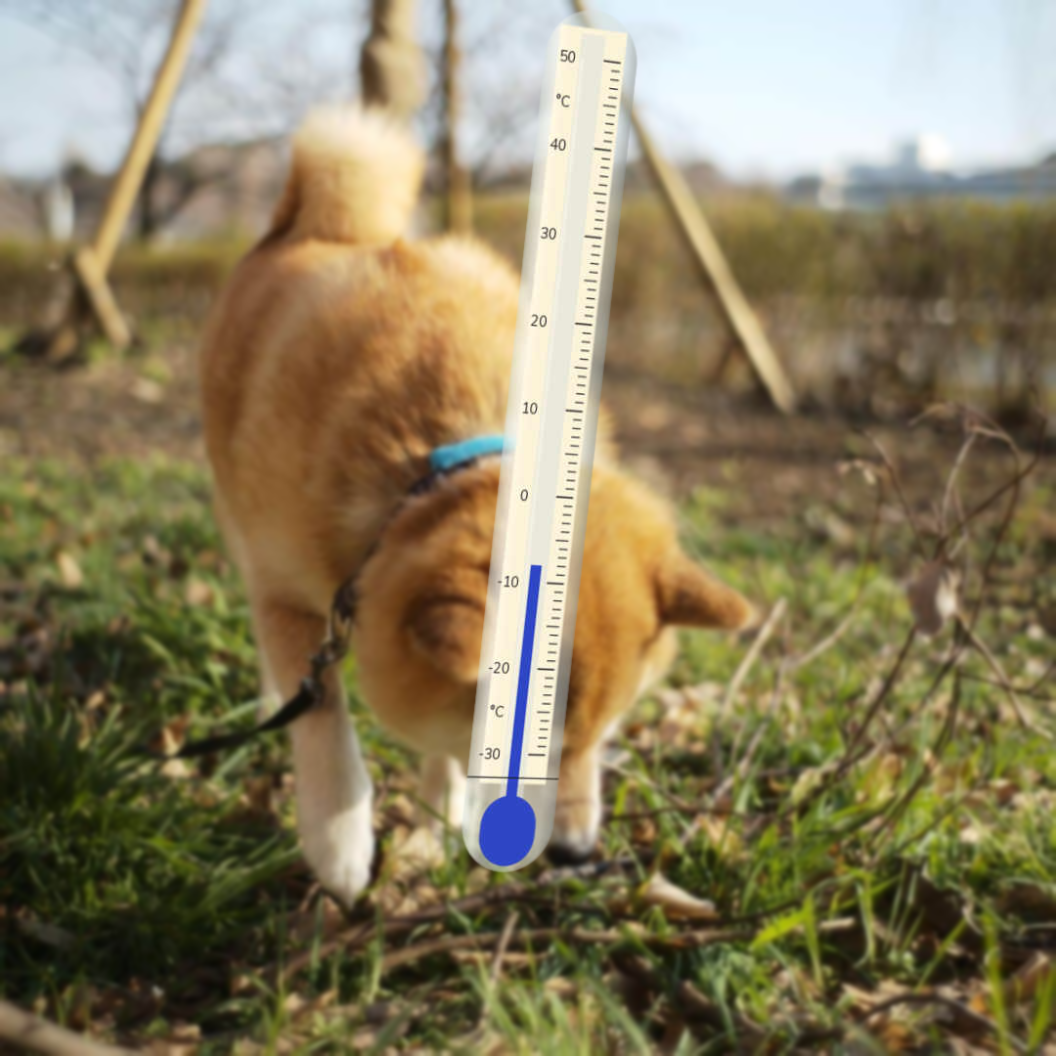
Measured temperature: -8 °C
